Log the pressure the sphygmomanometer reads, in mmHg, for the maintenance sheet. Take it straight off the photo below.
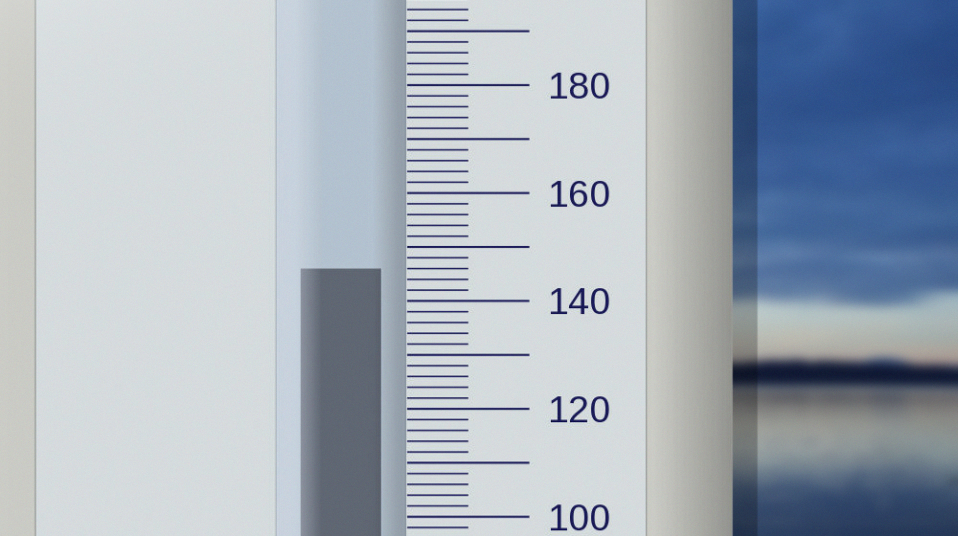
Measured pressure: 146 mmHg
